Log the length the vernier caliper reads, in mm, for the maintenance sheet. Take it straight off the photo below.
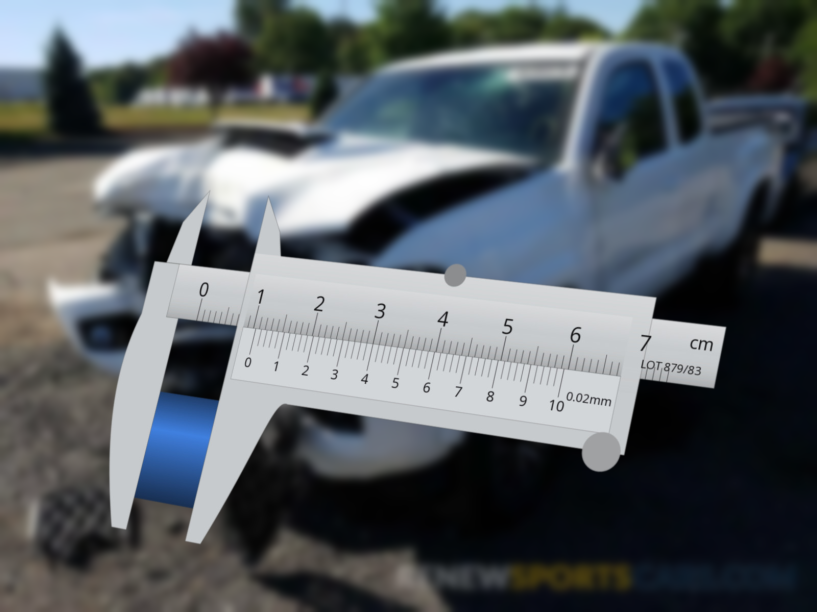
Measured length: 10.4 mm
